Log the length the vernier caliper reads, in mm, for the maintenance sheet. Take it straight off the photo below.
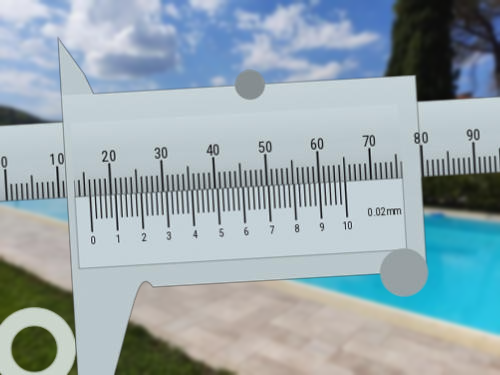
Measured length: 16.0 mm
